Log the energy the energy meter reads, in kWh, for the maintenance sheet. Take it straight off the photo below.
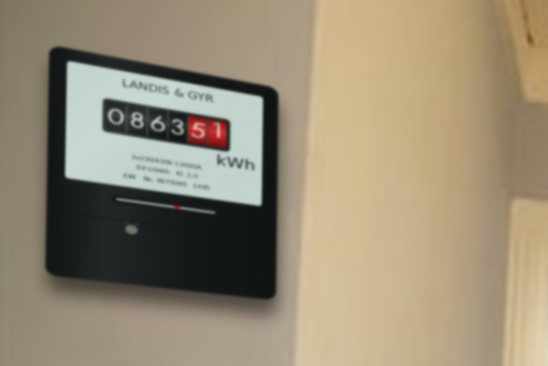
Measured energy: 863.51 kWh
